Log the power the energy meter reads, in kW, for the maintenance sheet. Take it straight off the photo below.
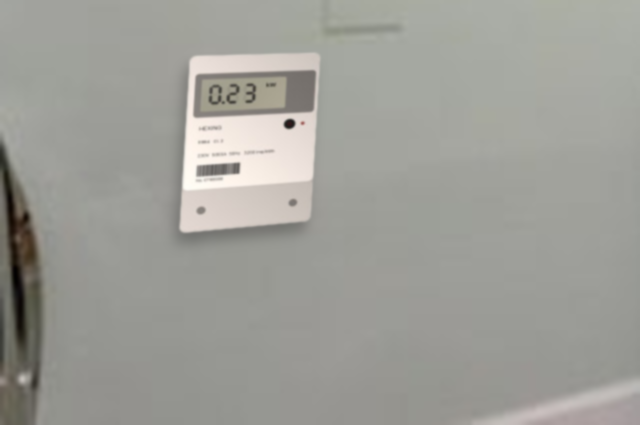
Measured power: 0.23 kW
